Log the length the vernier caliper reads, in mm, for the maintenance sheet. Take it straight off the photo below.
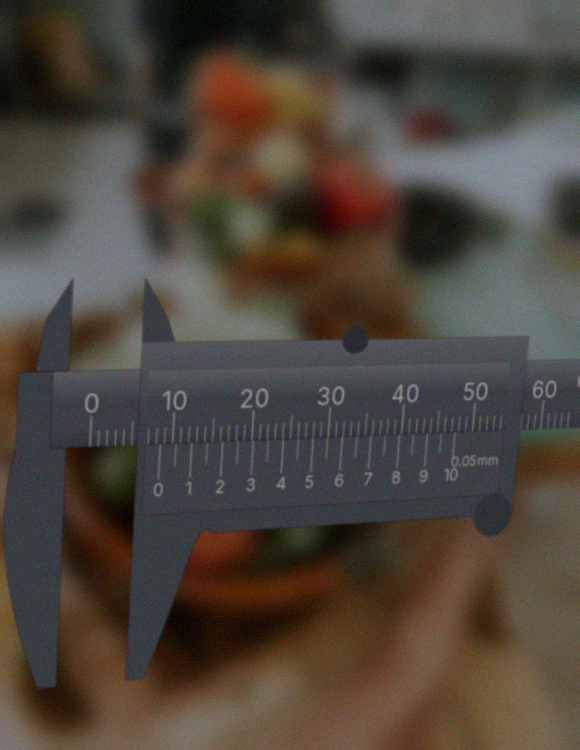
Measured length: 8.5 mm
